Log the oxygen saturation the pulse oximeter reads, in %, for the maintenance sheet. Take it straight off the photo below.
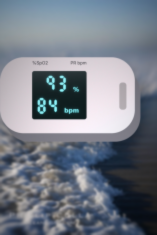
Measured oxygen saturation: 93 %
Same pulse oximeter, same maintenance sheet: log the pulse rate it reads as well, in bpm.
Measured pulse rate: 84 bpm
